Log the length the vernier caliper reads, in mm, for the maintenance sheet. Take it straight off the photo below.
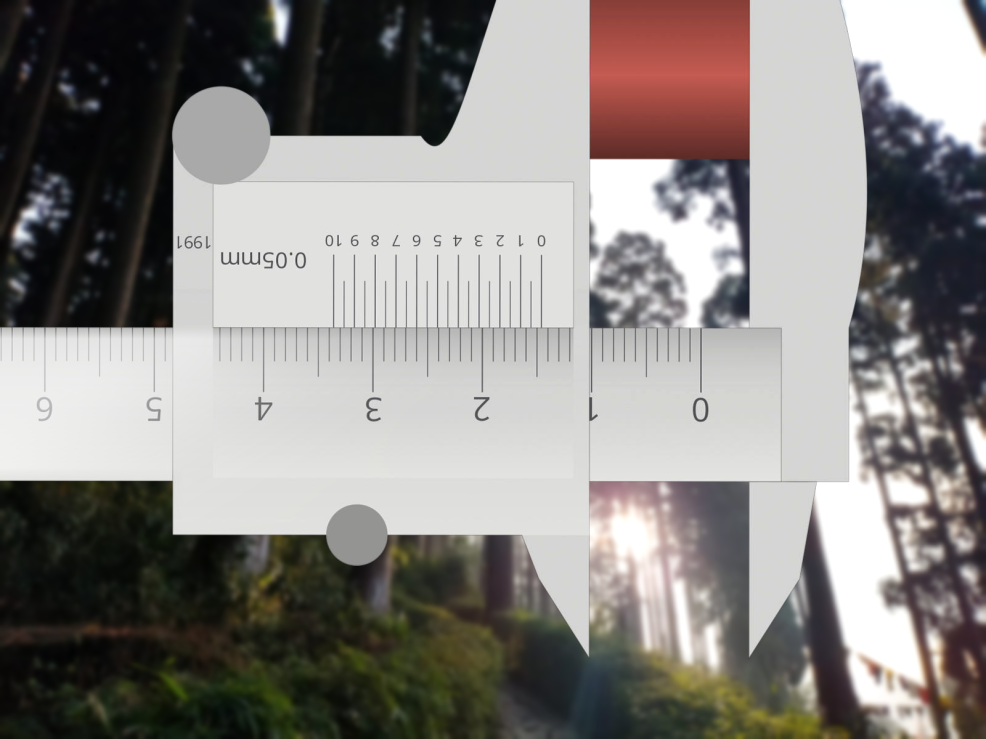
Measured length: 14.6 mm
